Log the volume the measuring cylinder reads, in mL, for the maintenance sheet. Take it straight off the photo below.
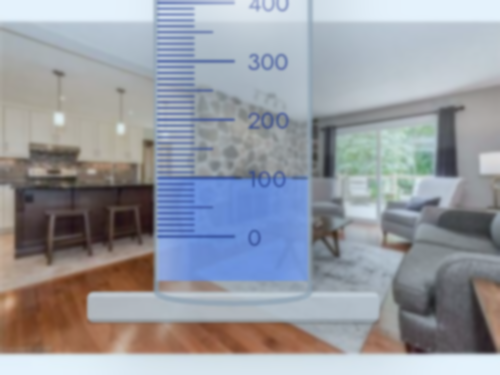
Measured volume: 100 mL
